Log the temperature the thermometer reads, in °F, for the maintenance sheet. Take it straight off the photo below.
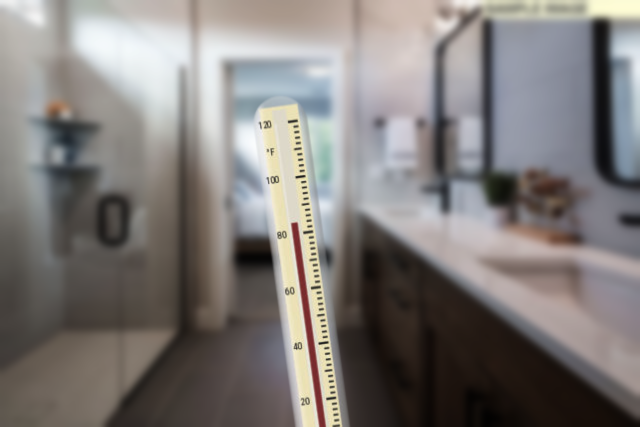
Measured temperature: 84 °F
